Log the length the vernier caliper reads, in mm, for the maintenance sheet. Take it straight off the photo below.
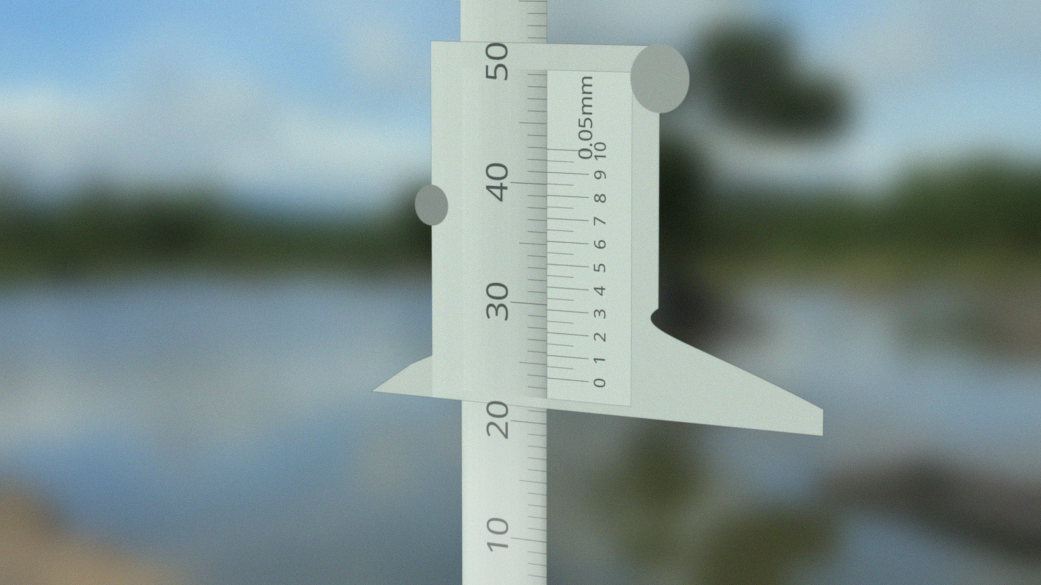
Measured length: 23.9 mm
